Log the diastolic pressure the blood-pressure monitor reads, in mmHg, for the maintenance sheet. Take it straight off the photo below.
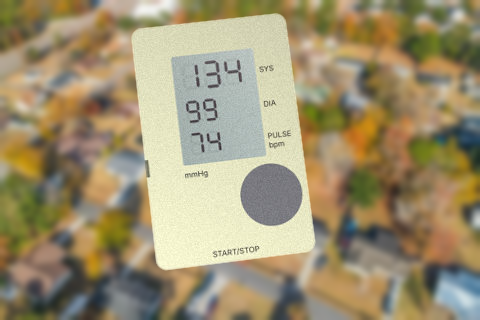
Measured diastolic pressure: 99 mmHg
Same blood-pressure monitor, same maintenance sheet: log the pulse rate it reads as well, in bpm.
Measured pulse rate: 74 bpm
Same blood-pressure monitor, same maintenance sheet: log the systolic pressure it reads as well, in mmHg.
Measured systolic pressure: 134 mmHg
